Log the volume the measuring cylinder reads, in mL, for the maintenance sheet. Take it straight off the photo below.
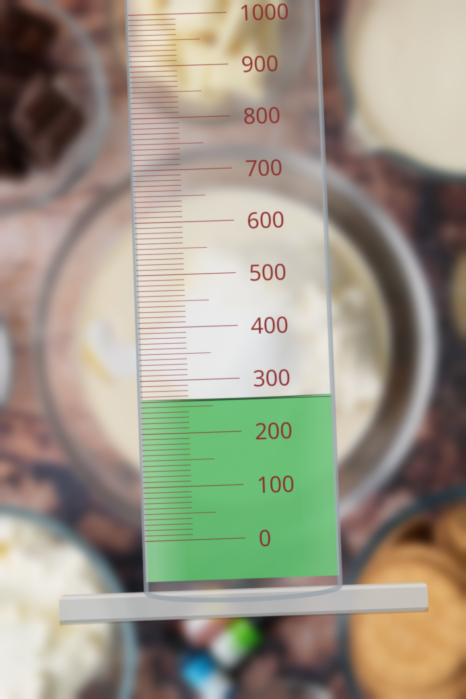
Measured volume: 260 mL
